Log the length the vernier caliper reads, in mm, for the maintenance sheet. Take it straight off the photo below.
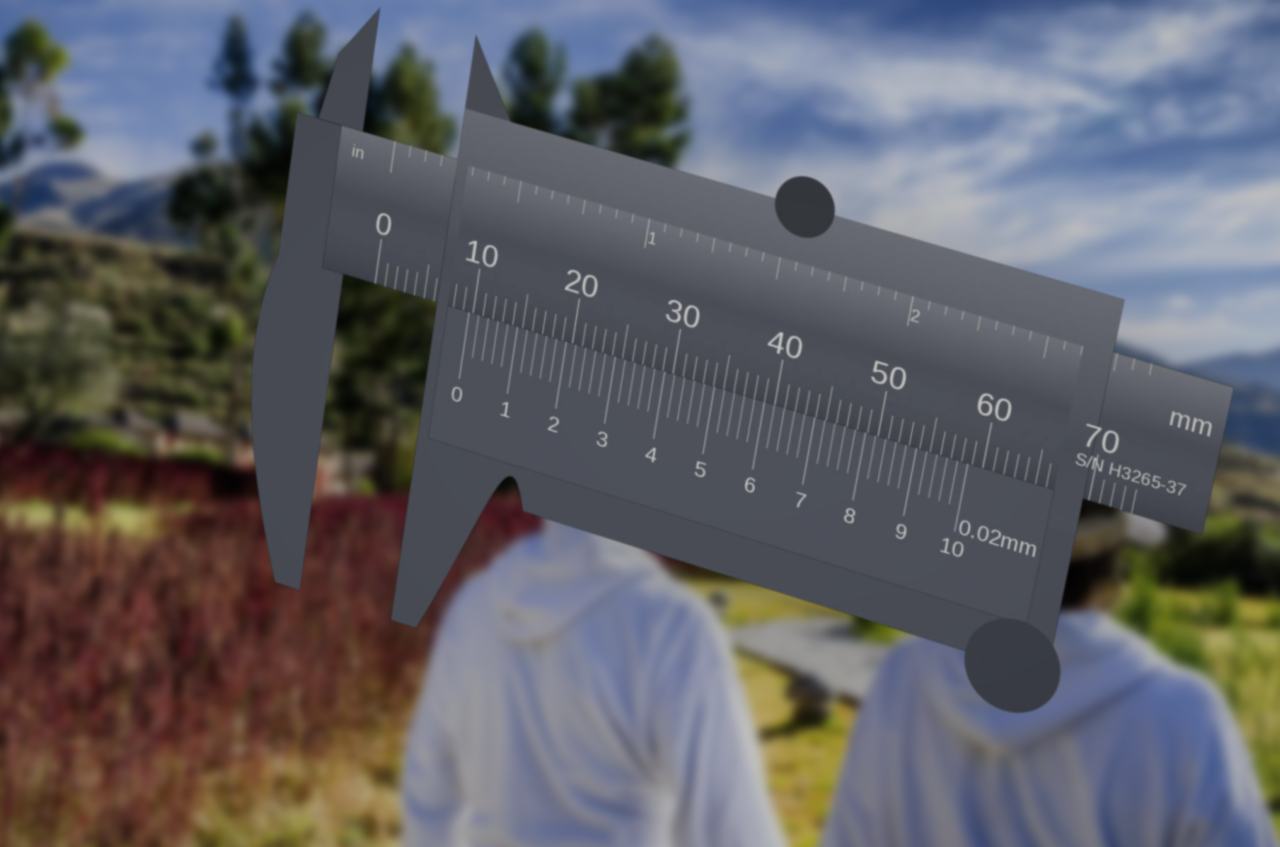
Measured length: 9.6 mm
